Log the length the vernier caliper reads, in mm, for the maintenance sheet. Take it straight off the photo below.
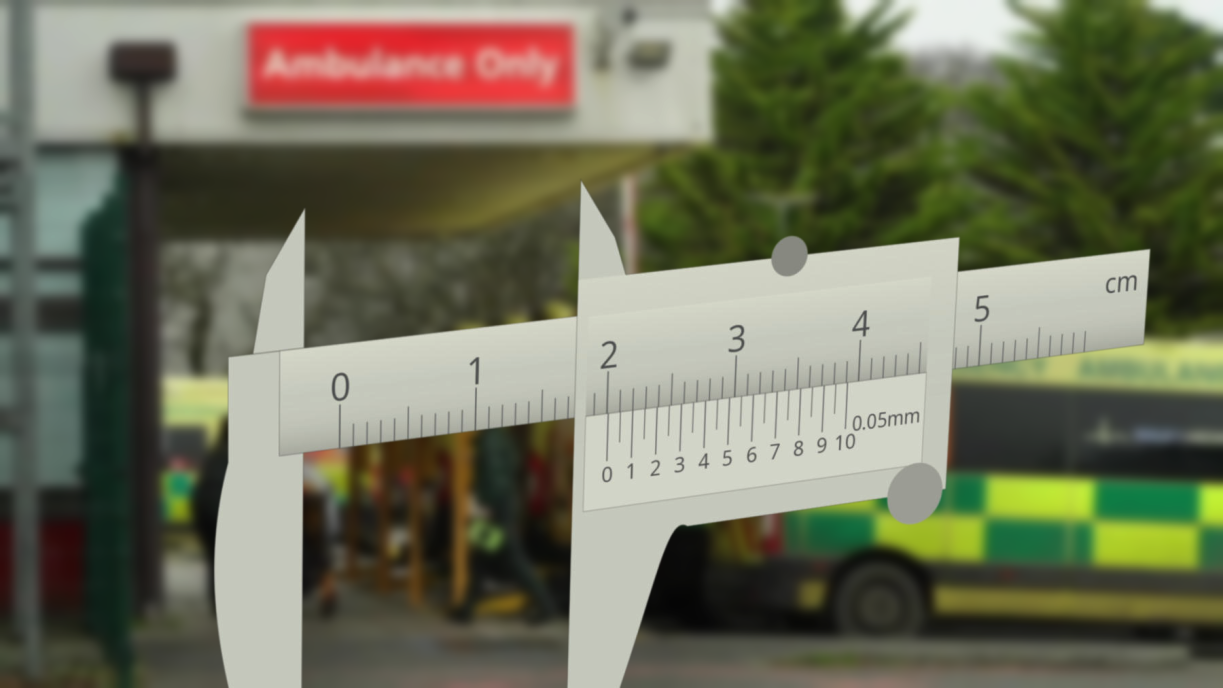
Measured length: 20.1 mm
